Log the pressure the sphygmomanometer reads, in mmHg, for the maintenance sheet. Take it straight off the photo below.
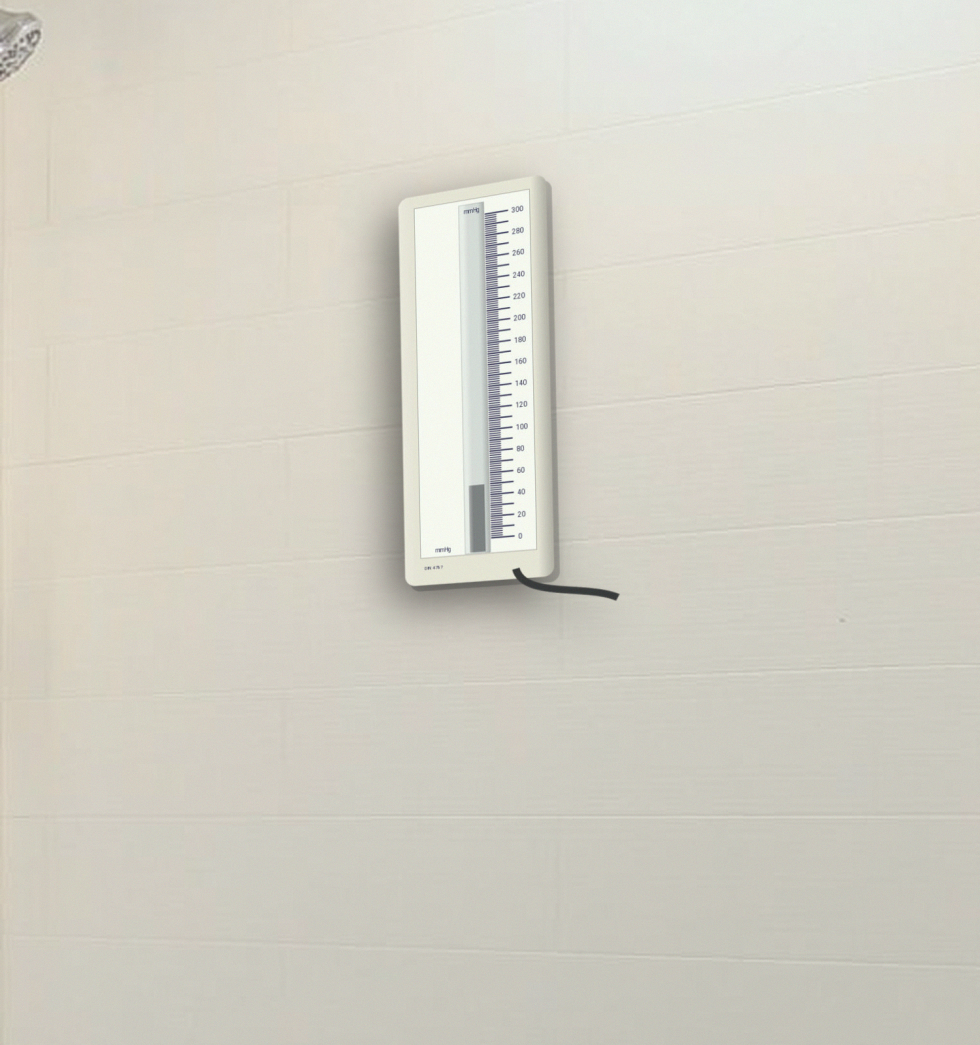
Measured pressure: 50 mmHg
